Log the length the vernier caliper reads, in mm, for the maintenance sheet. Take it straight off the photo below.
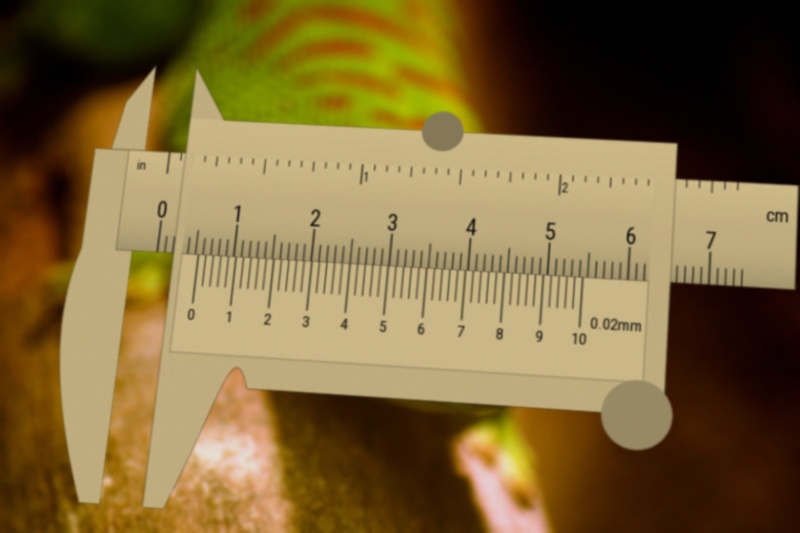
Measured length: 5.4 mm
